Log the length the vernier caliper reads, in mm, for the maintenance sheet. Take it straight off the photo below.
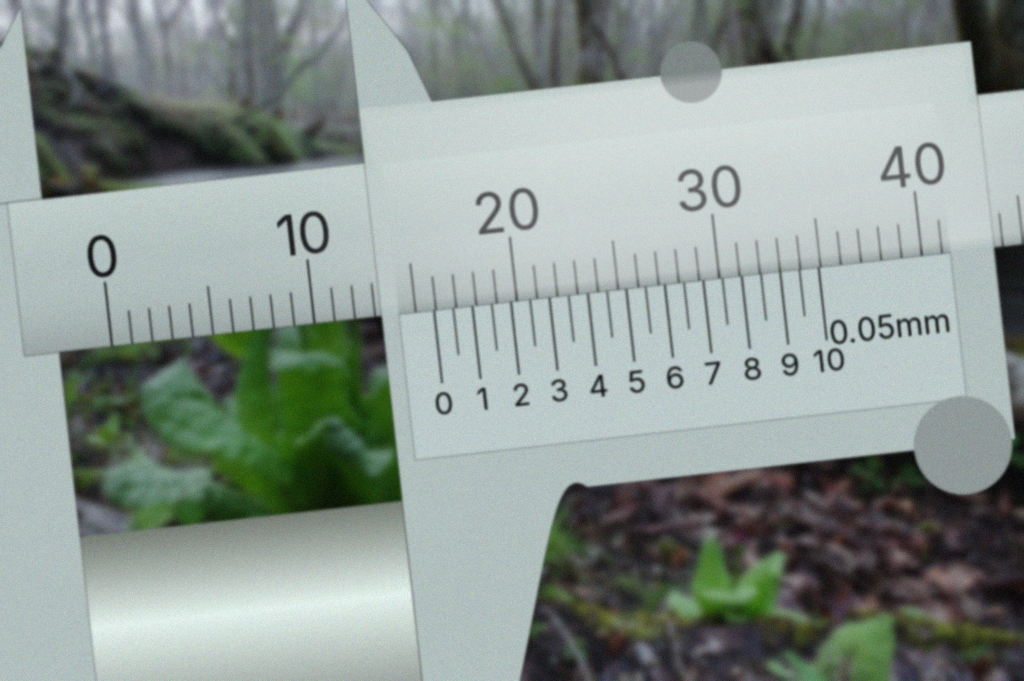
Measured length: 15.9 mm
